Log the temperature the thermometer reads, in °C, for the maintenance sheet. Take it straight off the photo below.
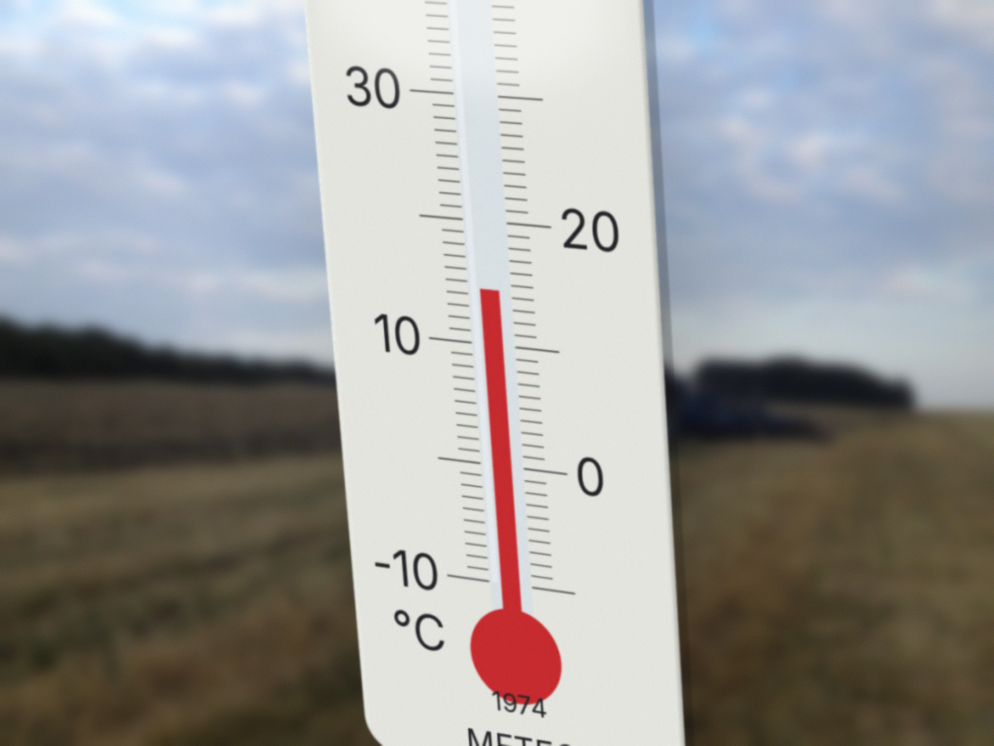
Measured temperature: 14.5 °C
